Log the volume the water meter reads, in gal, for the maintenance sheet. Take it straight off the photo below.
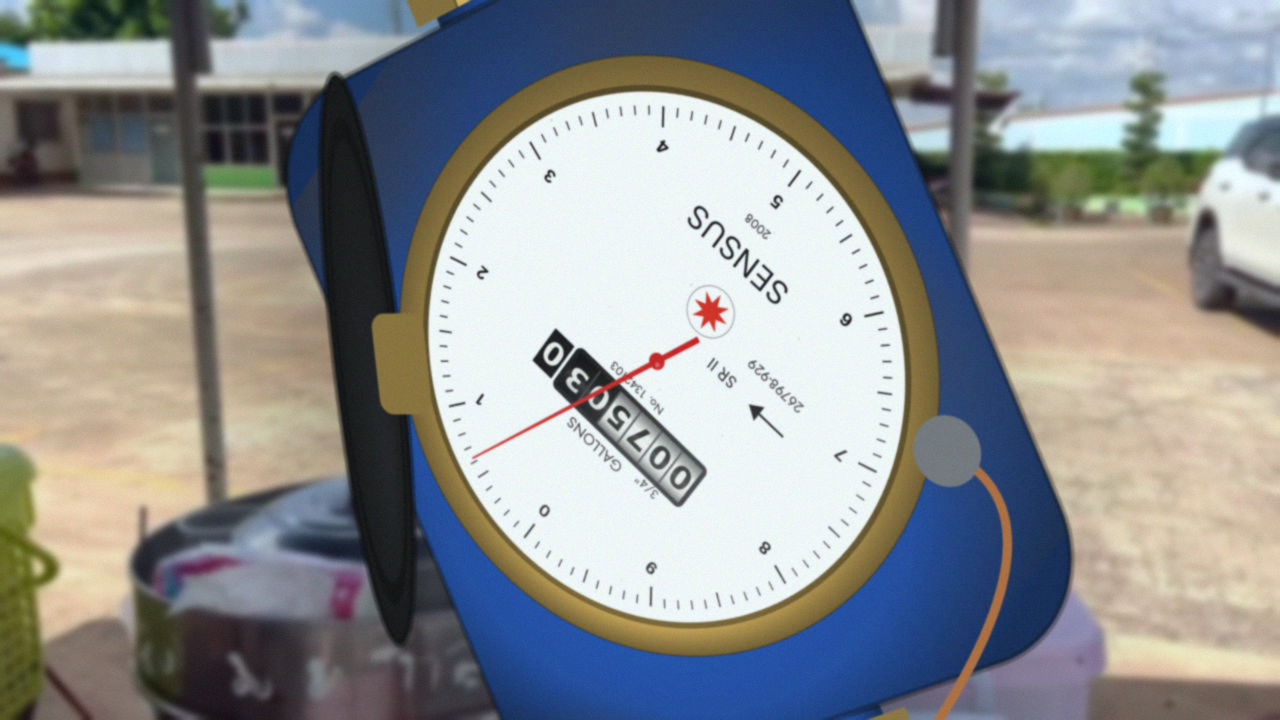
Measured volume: 75030.6 gal
